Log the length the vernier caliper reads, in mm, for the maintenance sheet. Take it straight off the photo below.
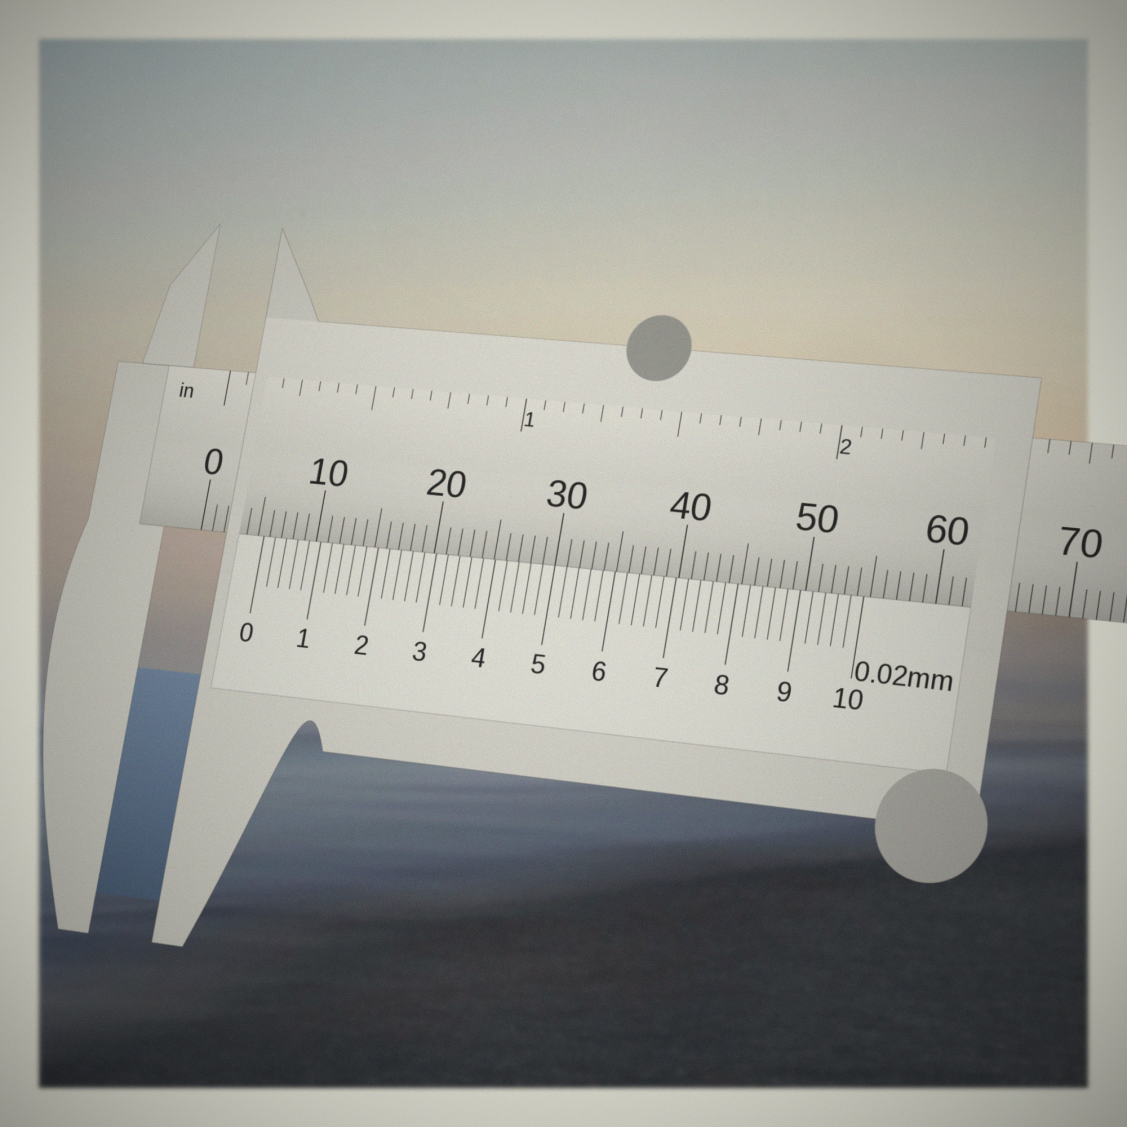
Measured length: 5.5 mm
